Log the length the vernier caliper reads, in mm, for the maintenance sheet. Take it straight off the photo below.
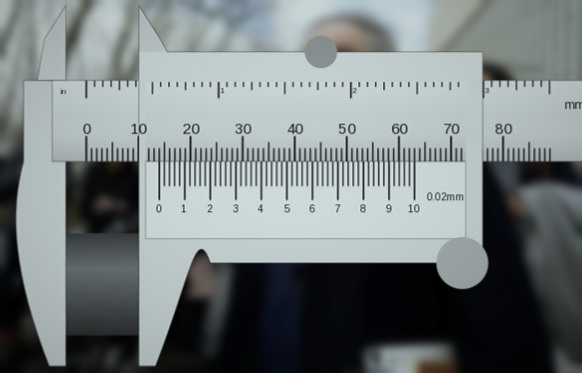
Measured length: 14.0 mm
